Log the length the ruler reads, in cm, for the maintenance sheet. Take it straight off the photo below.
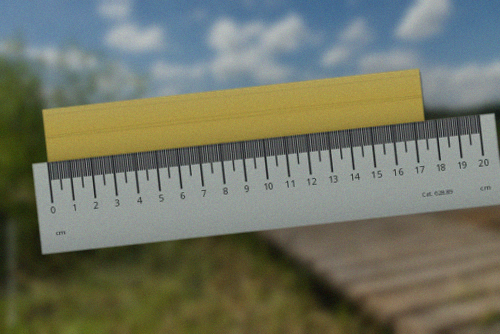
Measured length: 17.5 cm
